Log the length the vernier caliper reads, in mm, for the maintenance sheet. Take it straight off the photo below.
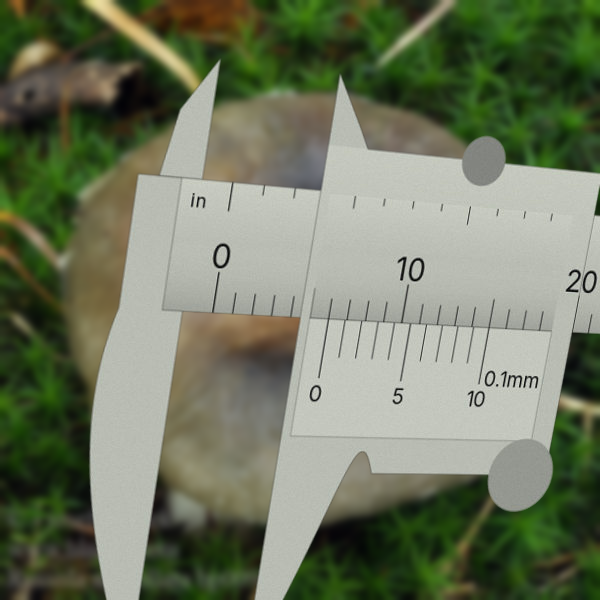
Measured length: 6.0 mm
